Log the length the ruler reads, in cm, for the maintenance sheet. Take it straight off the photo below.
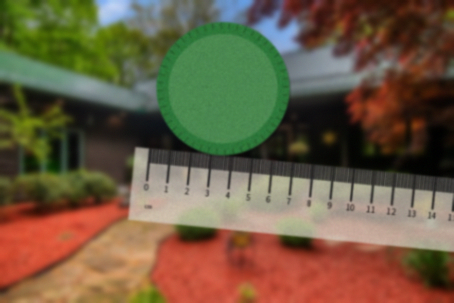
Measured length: 6.5 cm
